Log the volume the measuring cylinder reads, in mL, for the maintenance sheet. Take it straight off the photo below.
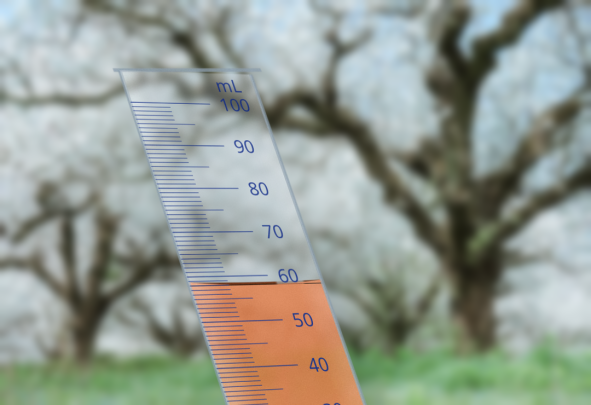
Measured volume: 58 mL
